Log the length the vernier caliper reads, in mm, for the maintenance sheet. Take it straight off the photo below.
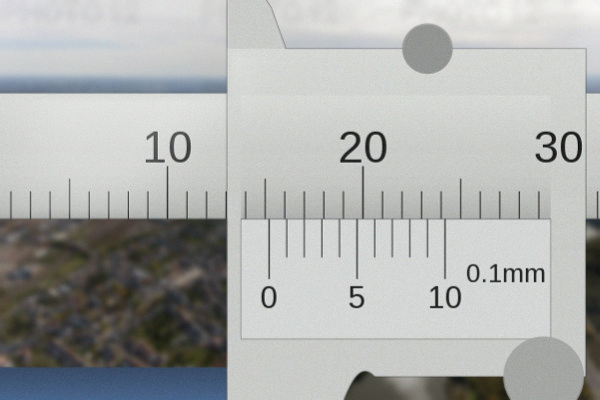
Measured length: 15.2 mm
